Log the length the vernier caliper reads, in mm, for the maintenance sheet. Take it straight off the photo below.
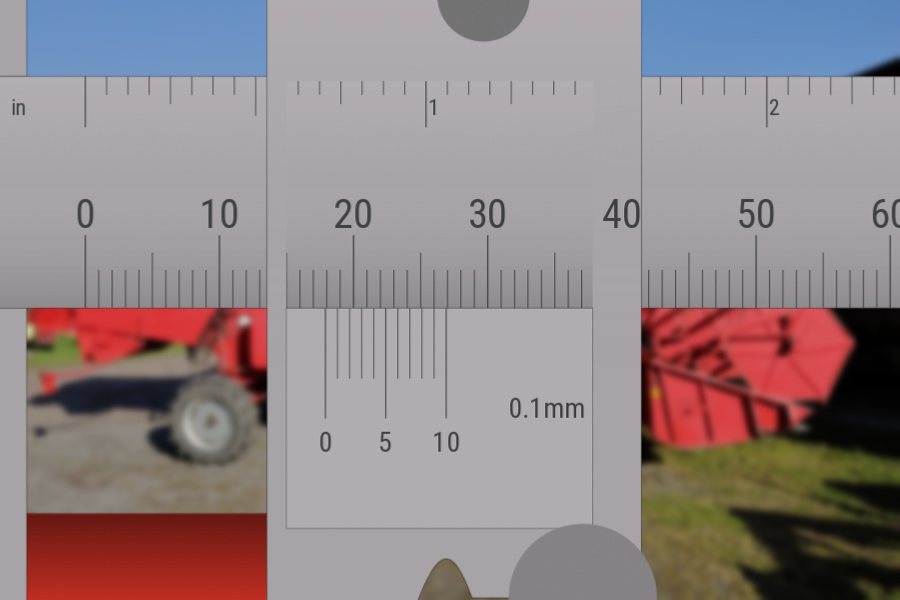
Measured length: 17.9 mm
